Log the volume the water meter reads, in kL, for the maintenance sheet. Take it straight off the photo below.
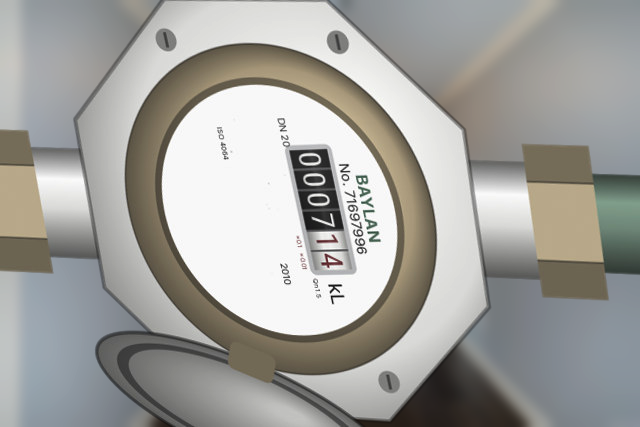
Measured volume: 7.14 kL
